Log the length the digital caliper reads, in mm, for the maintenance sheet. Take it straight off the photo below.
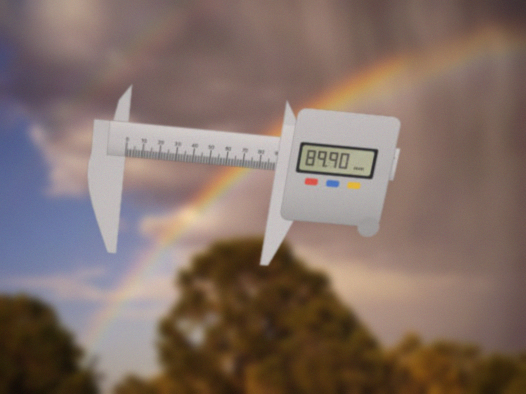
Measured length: 89.90 mm
